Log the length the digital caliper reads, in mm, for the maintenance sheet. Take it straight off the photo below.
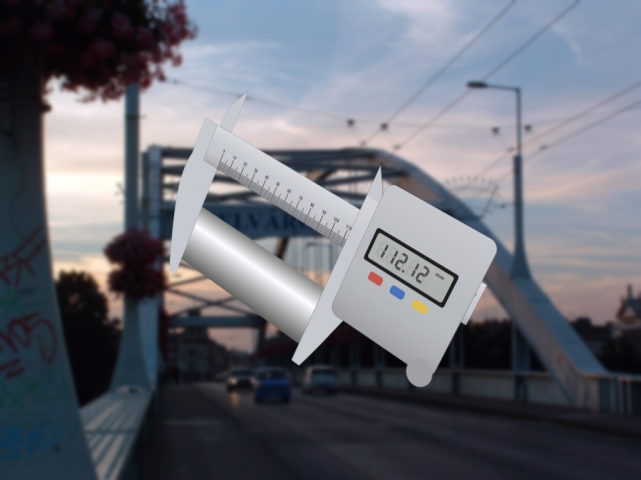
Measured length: 112.12 mm
